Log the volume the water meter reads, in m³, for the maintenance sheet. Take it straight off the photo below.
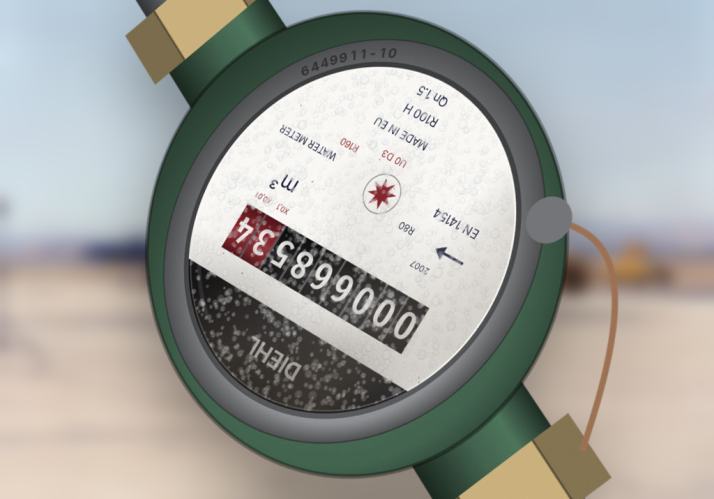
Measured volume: 6685.34 m³
